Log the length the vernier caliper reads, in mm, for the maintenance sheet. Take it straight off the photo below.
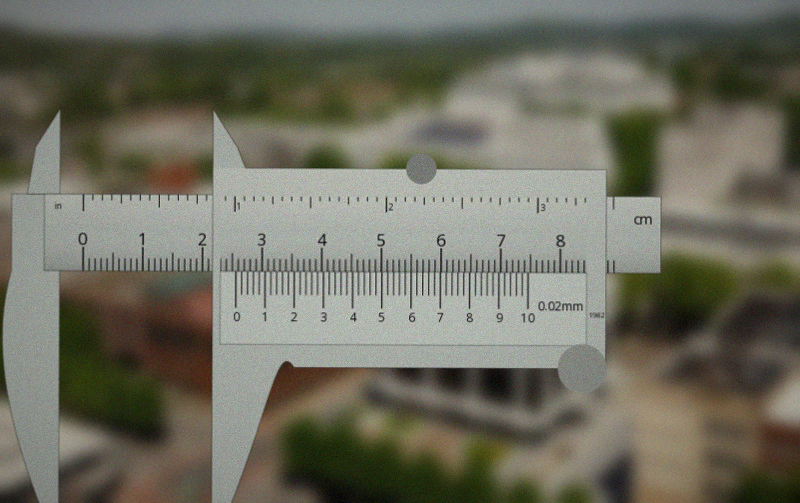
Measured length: 25.6 mm
